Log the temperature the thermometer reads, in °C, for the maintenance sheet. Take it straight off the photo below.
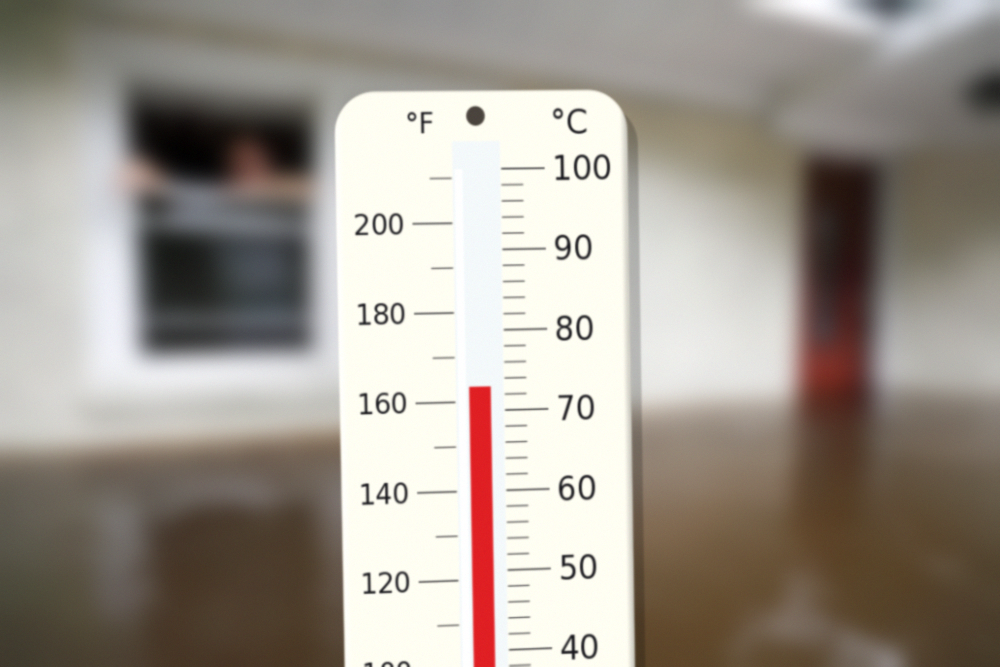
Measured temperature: 73 °C
